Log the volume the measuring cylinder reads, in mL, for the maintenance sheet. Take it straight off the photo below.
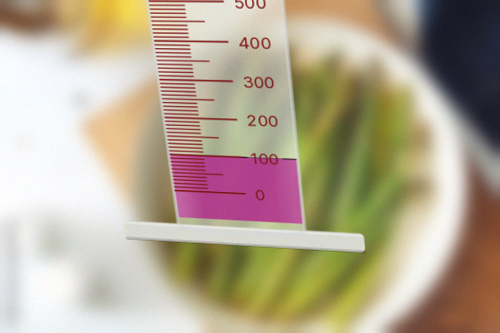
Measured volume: 100 mL
